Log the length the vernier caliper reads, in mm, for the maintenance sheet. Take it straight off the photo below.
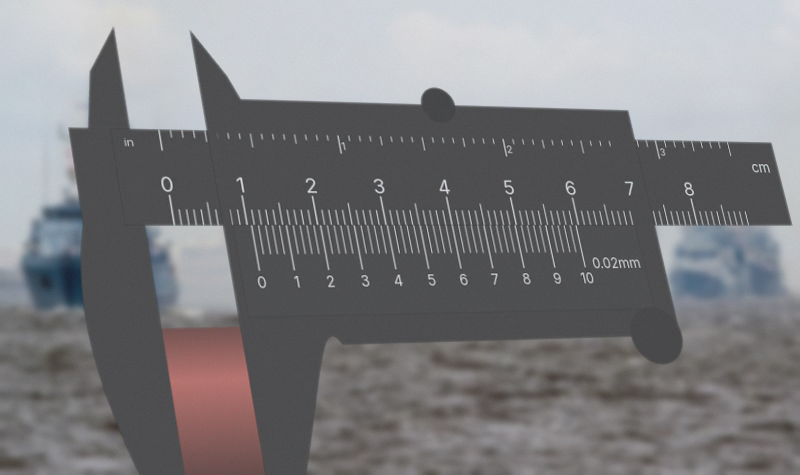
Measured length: 10.6 mm
